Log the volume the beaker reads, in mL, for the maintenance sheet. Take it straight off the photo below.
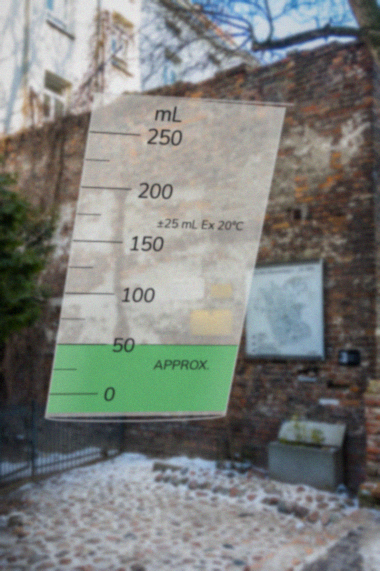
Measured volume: 50 mL
